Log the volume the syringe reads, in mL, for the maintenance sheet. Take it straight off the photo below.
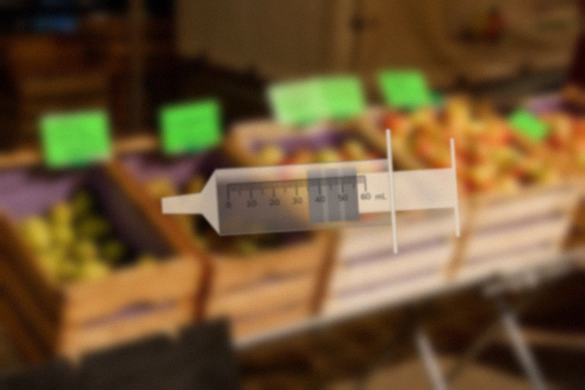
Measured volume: 35 mL
